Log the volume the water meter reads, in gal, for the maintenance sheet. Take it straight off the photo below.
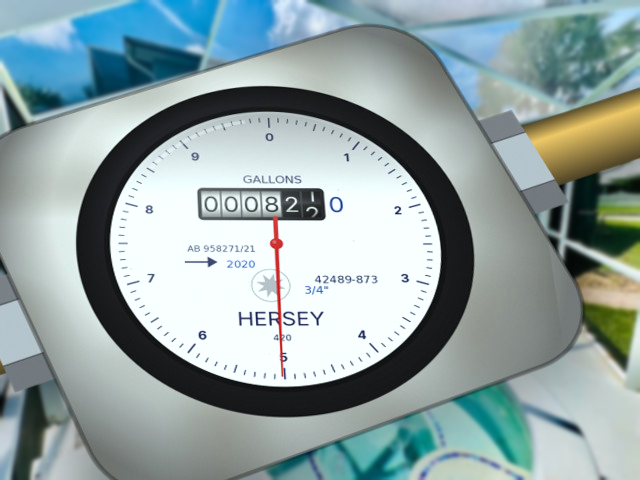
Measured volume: 8215.0 gal
